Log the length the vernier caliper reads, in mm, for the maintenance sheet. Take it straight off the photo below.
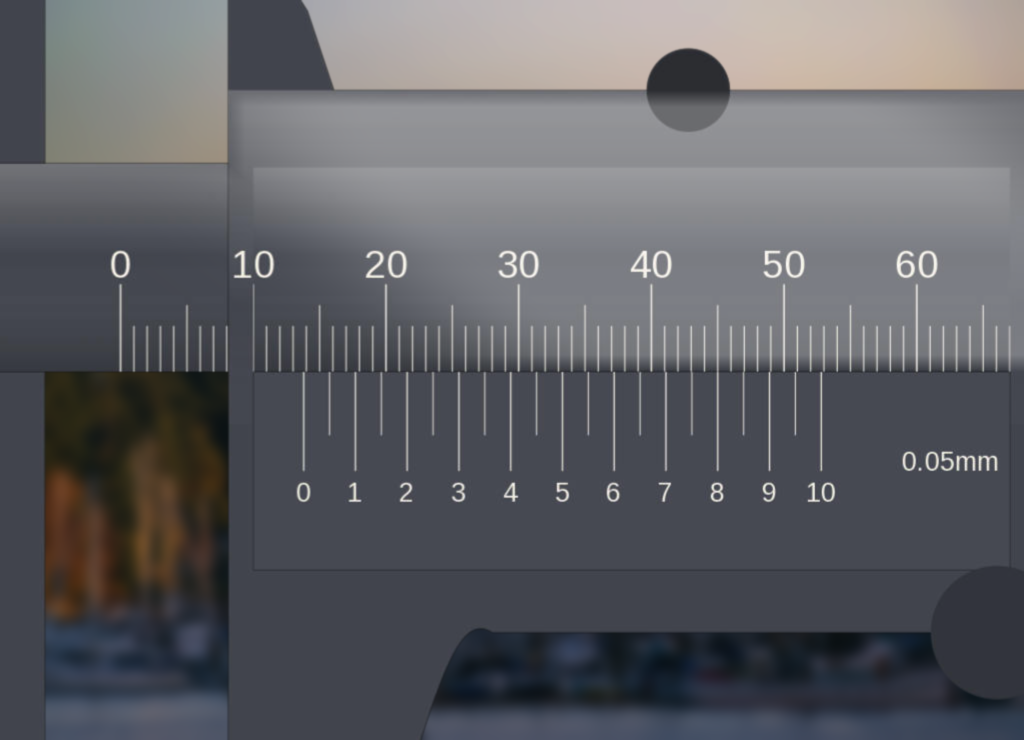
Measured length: 13.8 mm
